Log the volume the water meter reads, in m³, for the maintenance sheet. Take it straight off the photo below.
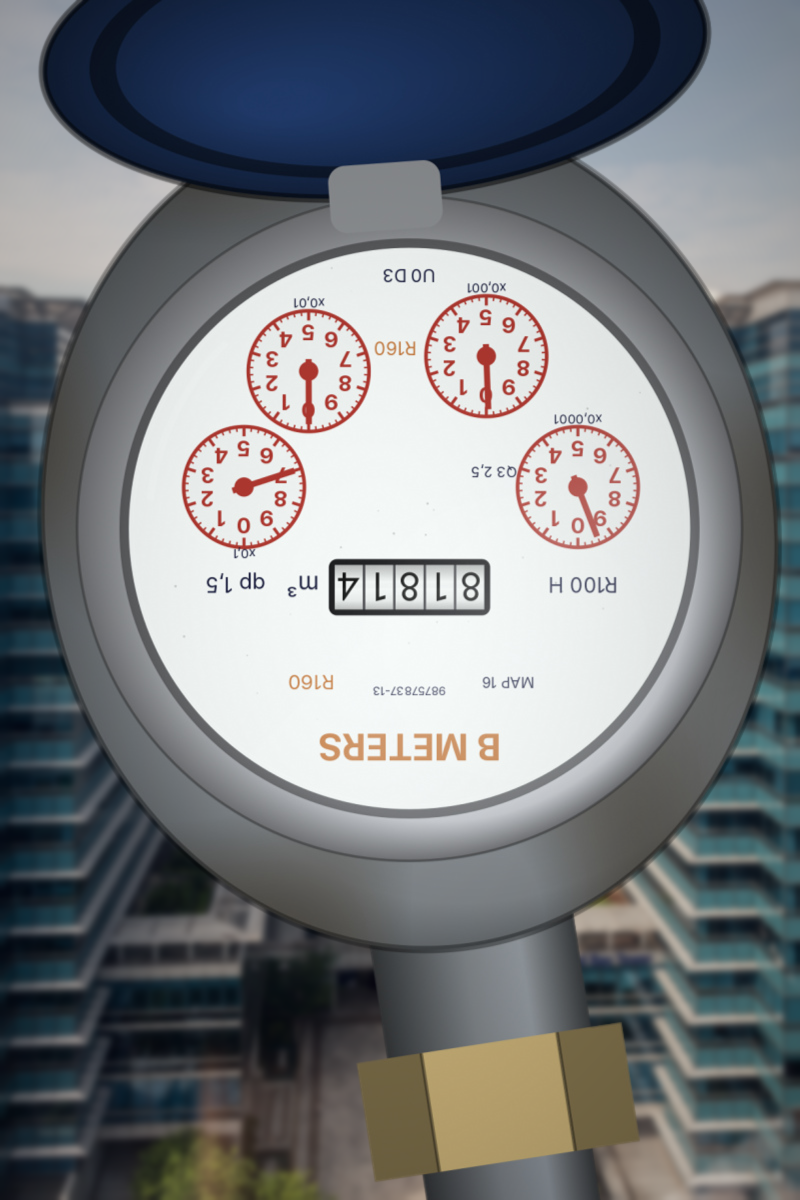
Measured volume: 81814.6999 m³
